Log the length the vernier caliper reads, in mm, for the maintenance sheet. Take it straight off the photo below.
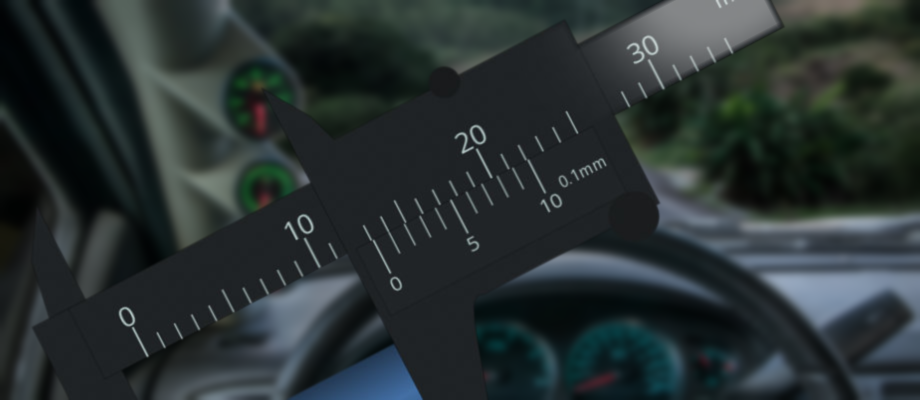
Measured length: 13.1 mm
